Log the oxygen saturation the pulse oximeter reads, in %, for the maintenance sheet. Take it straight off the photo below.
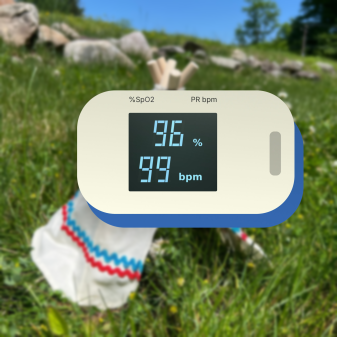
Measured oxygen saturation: 96 %
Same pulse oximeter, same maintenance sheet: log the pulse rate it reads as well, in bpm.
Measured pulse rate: 99 bpm
